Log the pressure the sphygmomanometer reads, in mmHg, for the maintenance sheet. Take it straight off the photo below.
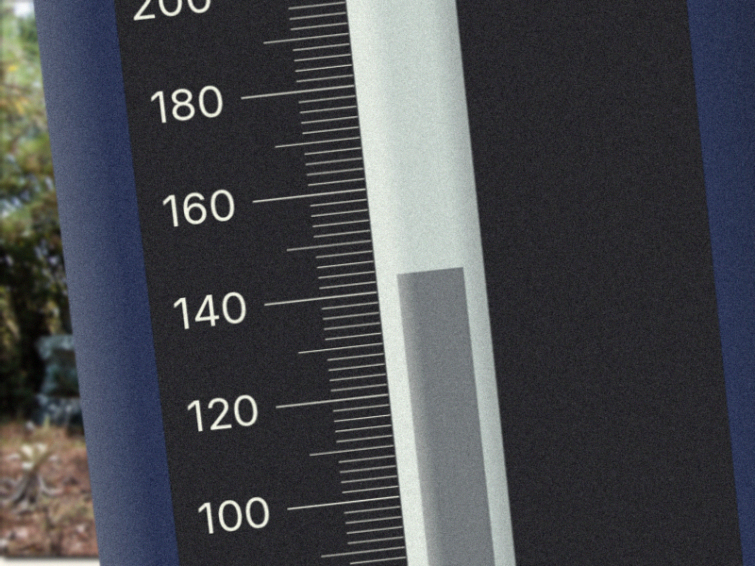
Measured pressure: 143 mmHg
